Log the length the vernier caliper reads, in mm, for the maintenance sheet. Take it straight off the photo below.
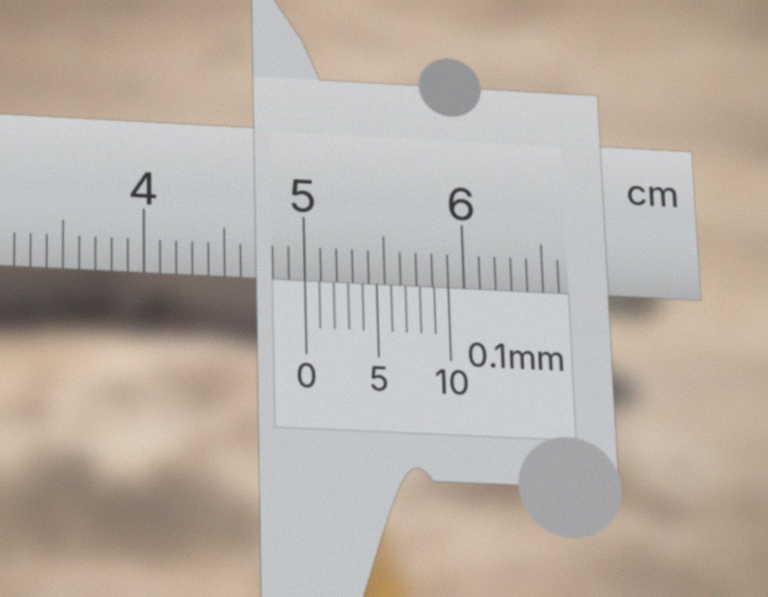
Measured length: 50.0 mm
